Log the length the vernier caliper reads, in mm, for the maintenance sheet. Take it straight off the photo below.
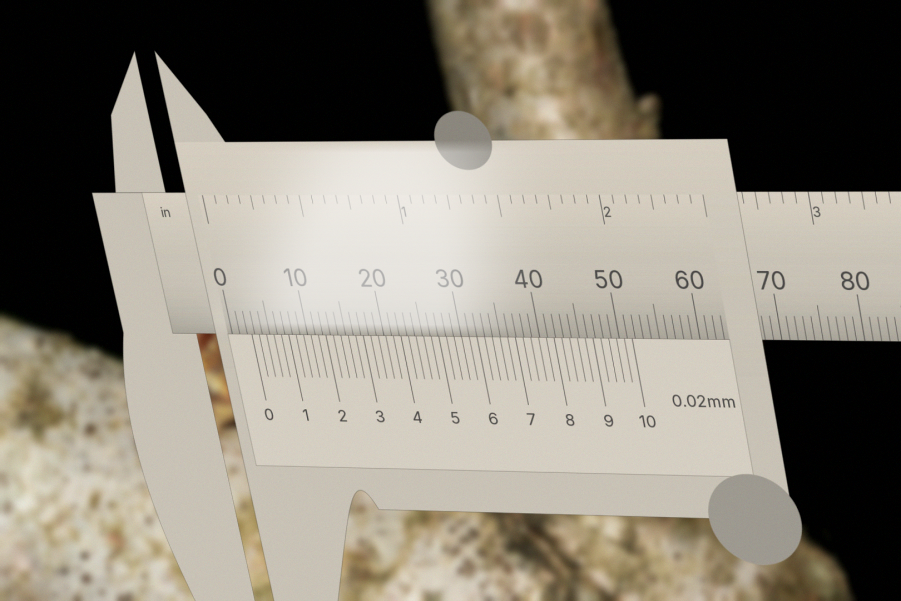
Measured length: 2.6 mm
